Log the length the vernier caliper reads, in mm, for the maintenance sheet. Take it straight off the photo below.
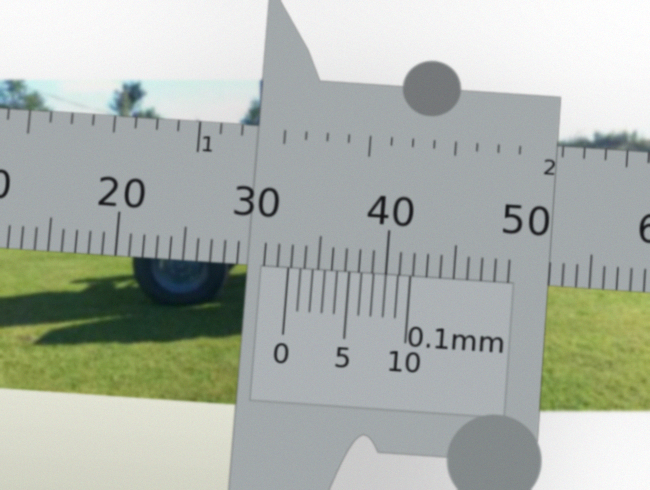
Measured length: 32.8 mm
